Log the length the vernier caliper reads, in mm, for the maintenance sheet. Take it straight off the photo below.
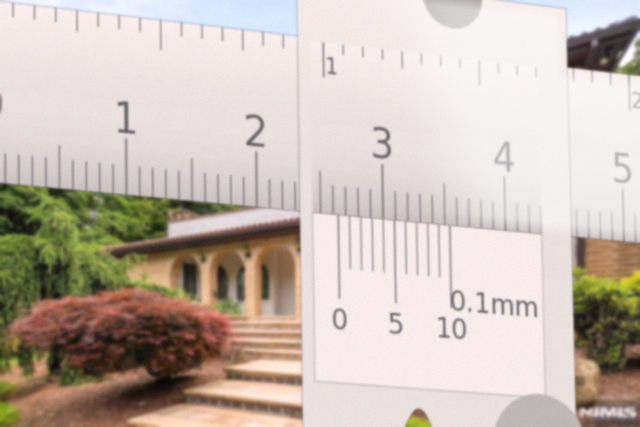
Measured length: 26.4 mm
